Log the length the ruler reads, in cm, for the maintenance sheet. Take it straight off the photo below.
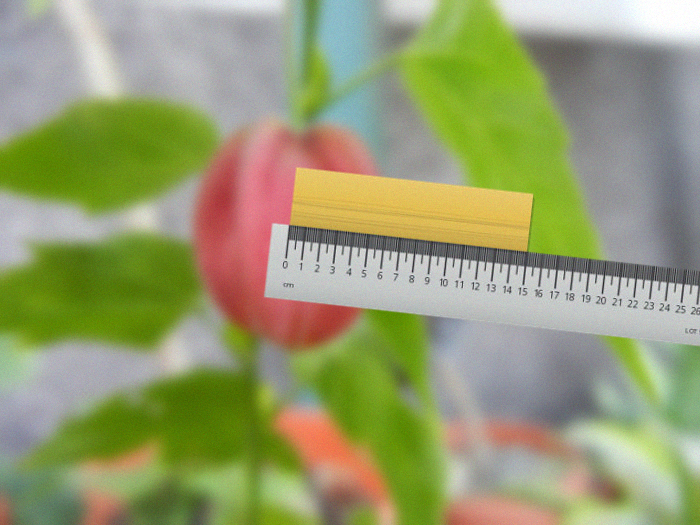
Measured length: 15 cm
